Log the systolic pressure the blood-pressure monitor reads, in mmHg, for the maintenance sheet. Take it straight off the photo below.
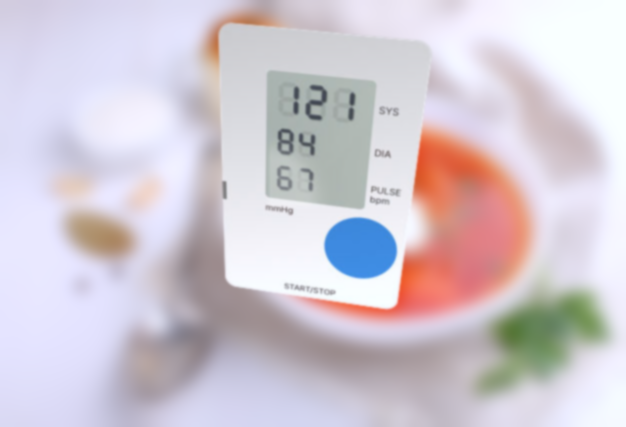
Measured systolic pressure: 121 mmHg
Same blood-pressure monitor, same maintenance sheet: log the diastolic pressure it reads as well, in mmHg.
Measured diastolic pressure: 84 mmHg
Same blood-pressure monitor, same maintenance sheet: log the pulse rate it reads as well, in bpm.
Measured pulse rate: 67 bpm
